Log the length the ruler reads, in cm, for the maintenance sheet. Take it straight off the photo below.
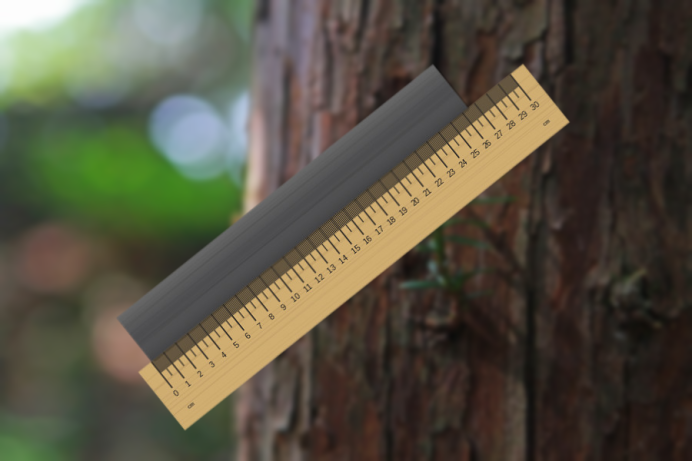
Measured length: 26.5 cm
